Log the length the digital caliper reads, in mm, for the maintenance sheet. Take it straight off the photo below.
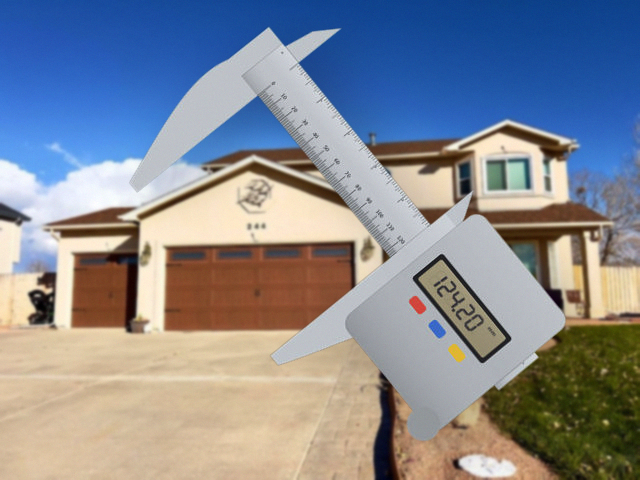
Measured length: 124.20 mm
